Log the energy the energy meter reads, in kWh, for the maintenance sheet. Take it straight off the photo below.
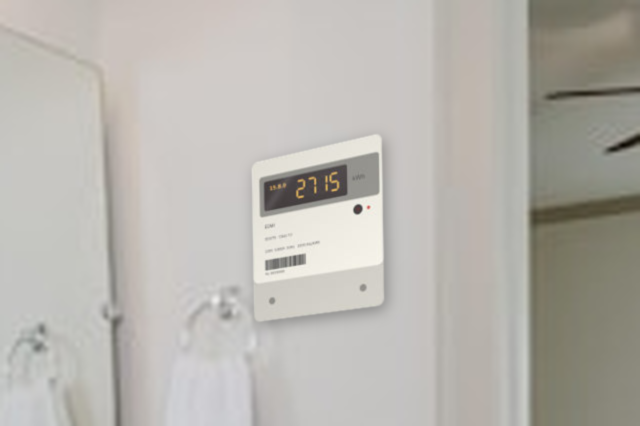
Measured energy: 2715 kWh
